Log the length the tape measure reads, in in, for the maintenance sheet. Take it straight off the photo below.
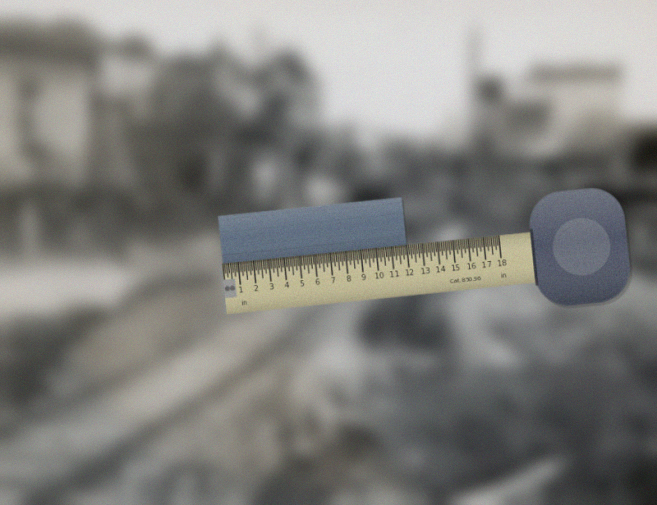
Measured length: 12 in
